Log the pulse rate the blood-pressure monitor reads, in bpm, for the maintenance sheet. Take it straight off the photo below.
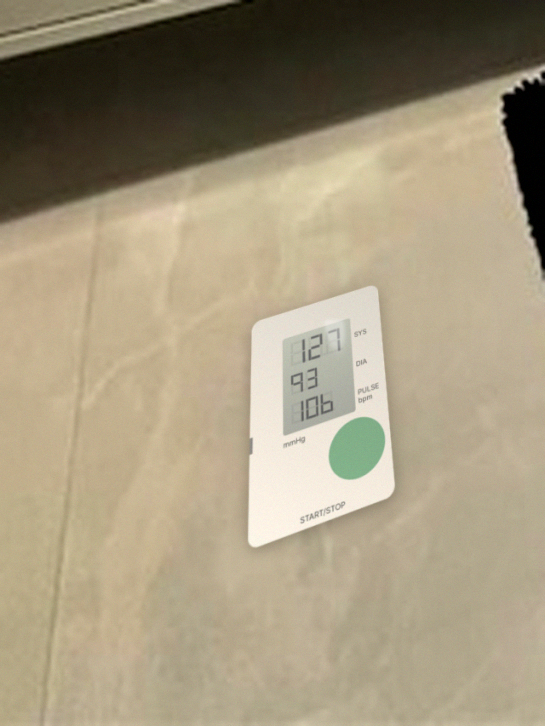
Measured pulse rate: 106 bpm
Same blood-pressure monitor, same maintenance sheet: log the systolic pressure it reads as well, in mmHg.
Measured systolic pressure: 127 mmHg
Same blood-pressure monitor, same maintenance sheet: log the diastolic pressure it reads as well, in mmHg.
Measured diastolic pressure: 93 mmHg
